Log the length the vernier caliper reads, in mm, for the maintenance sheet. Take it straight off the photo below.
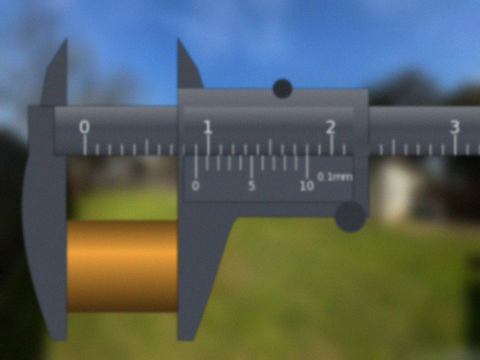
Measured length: 9.0 mm
